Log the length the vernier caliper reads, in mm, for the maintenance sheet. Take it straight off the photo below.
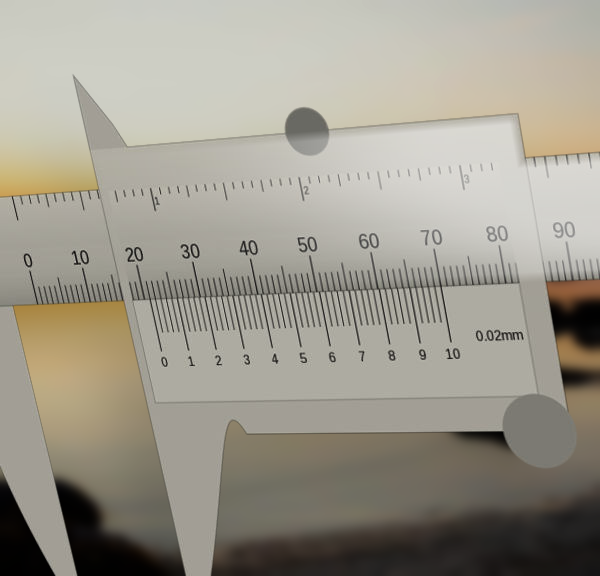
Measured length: 21.0 mm
